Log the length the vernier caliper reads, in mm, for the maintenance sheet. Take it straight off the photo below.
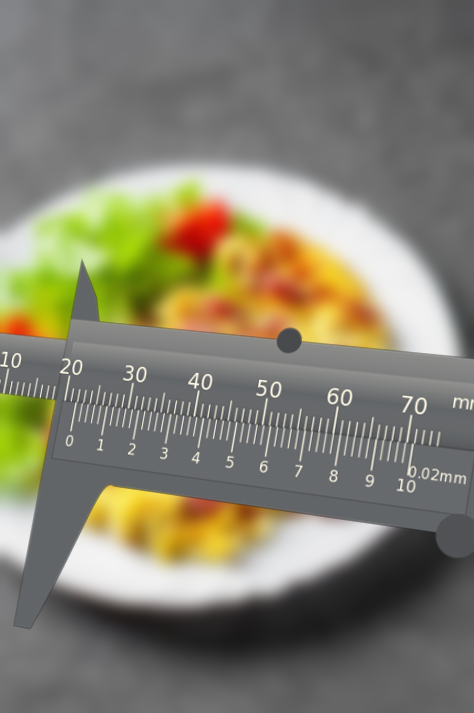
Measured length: 21.8 mm
